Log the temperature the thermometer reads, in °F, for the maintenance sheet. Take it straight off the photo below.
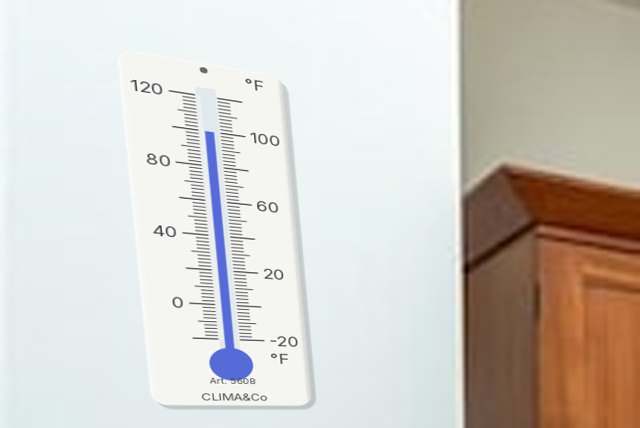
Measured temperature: 100 °F
